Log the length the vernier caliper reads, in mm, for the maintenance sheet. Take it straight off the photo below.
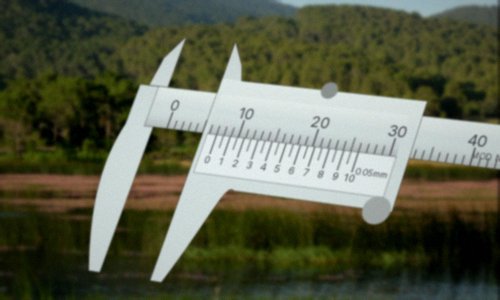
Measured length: 7.0 mm
